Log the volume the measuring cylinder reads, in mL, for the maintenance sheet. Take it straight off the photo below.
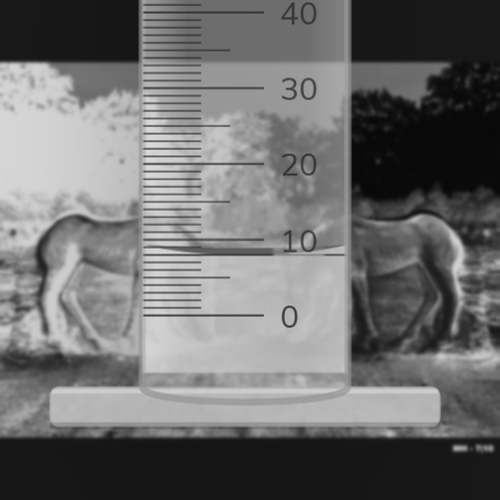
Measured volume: 8 mL
